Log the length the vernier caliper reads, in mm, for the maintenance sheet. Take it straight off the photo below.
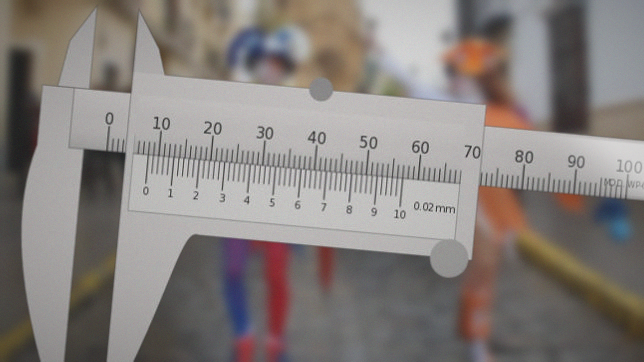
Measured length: 8.0 mm
